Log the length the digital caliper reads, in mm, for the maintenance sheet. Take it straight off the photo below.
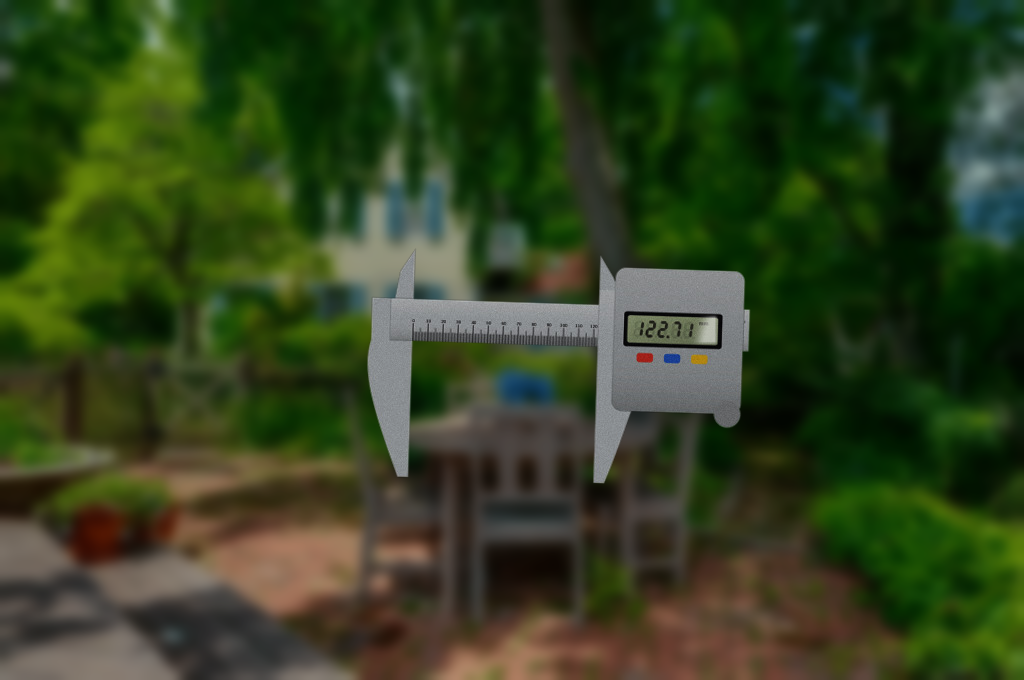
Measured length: 122.71 mm
